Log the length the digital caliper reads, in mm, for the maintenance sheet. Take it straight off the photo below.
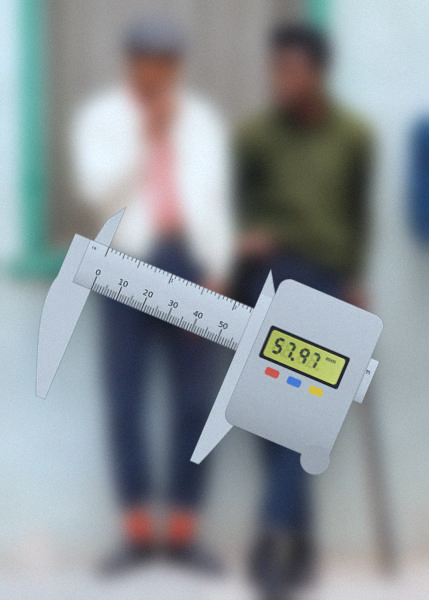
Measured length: 57.97 mm
